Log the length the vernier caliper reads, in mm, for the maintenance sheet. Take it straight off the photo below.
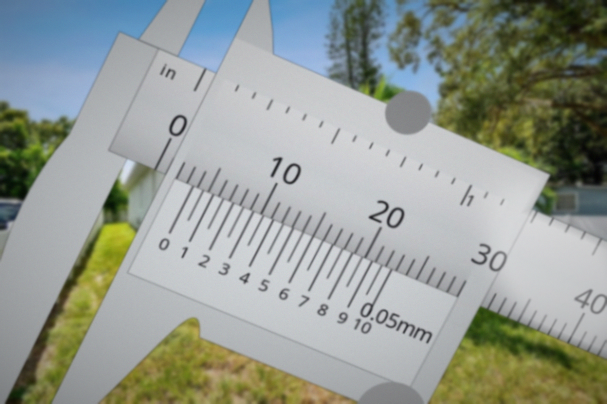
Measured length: 3.6 mm
